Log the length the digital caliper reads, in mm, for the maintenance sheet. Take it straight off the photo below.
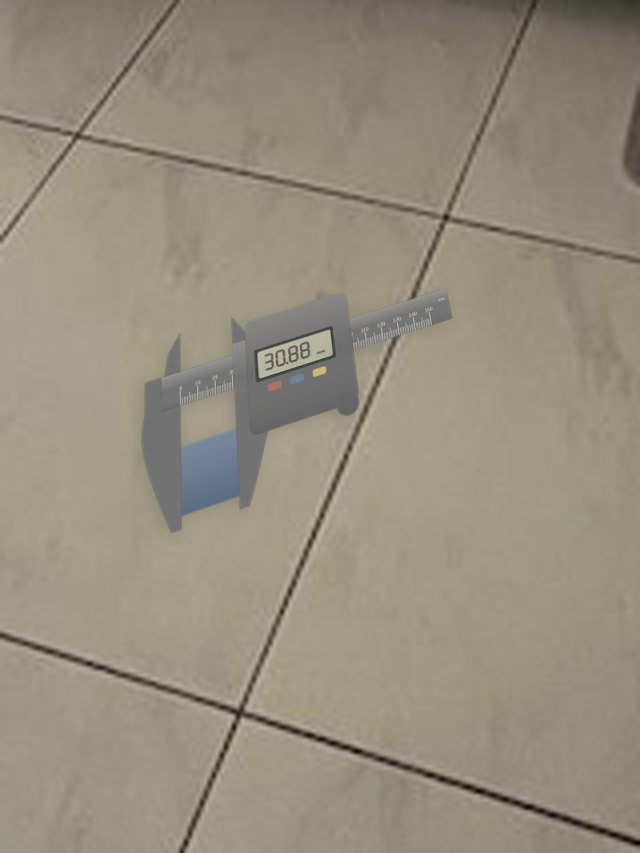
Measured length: 30.88 mm
